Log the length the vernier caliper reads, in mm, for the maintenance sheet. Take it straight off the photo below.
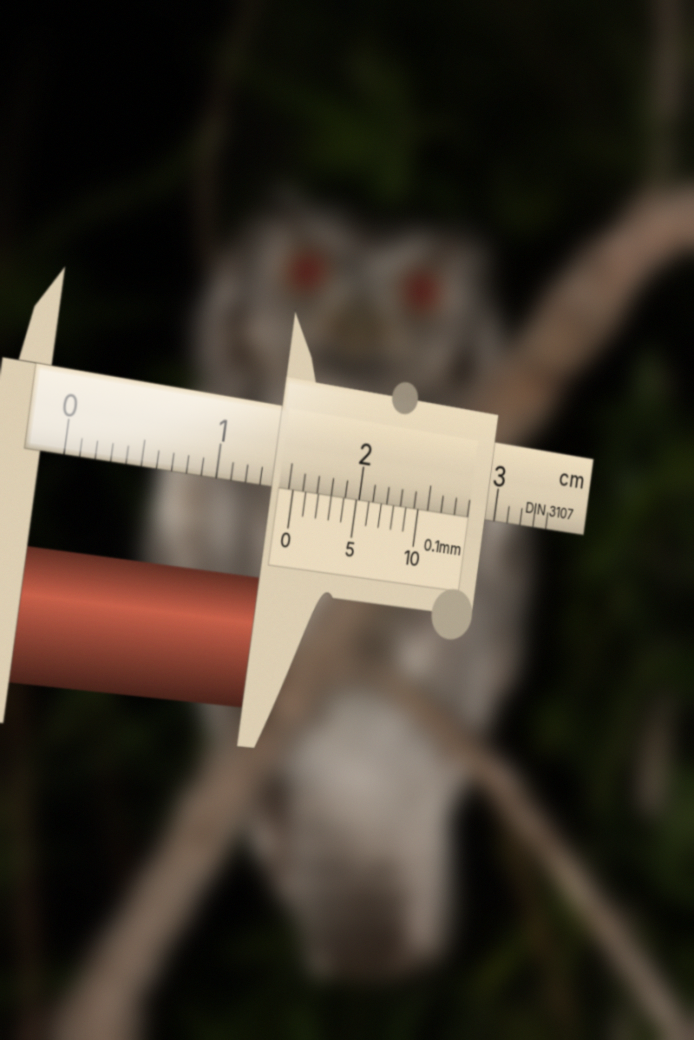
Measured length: 15.3 mm
